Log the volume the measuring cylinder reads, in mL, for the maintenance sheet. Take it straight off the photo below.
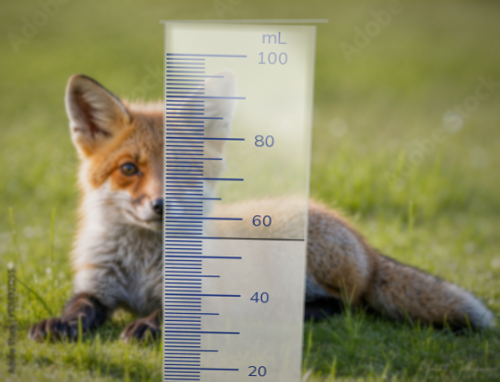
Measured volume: 55 mL
